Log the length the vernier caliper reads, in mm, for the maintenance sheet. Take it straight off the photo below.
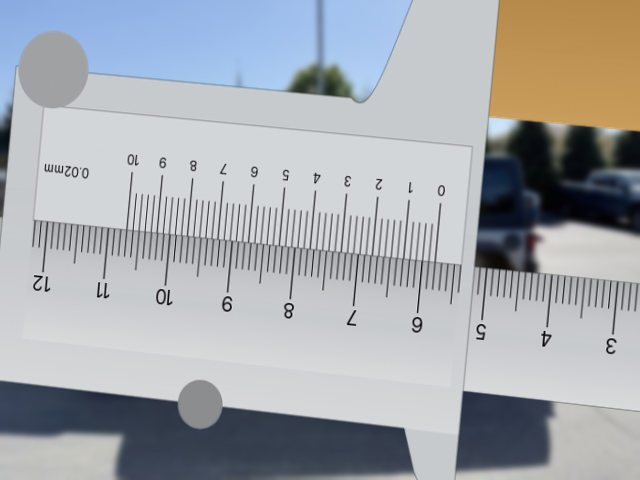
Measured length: 58.0 mm
